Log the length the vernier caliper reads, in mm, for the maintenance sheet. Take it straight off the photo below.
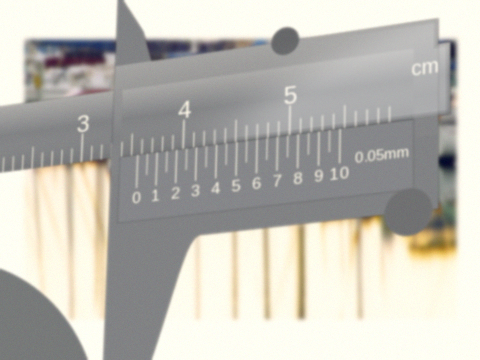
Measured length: 35.6 mm
